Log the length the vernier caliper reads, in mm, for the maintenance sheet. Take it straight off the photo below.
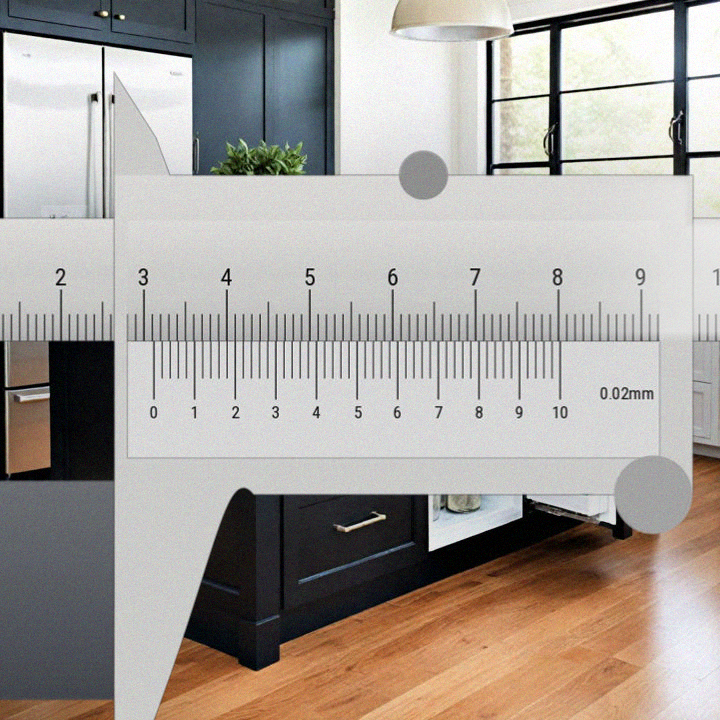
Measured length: 31.2 mm
